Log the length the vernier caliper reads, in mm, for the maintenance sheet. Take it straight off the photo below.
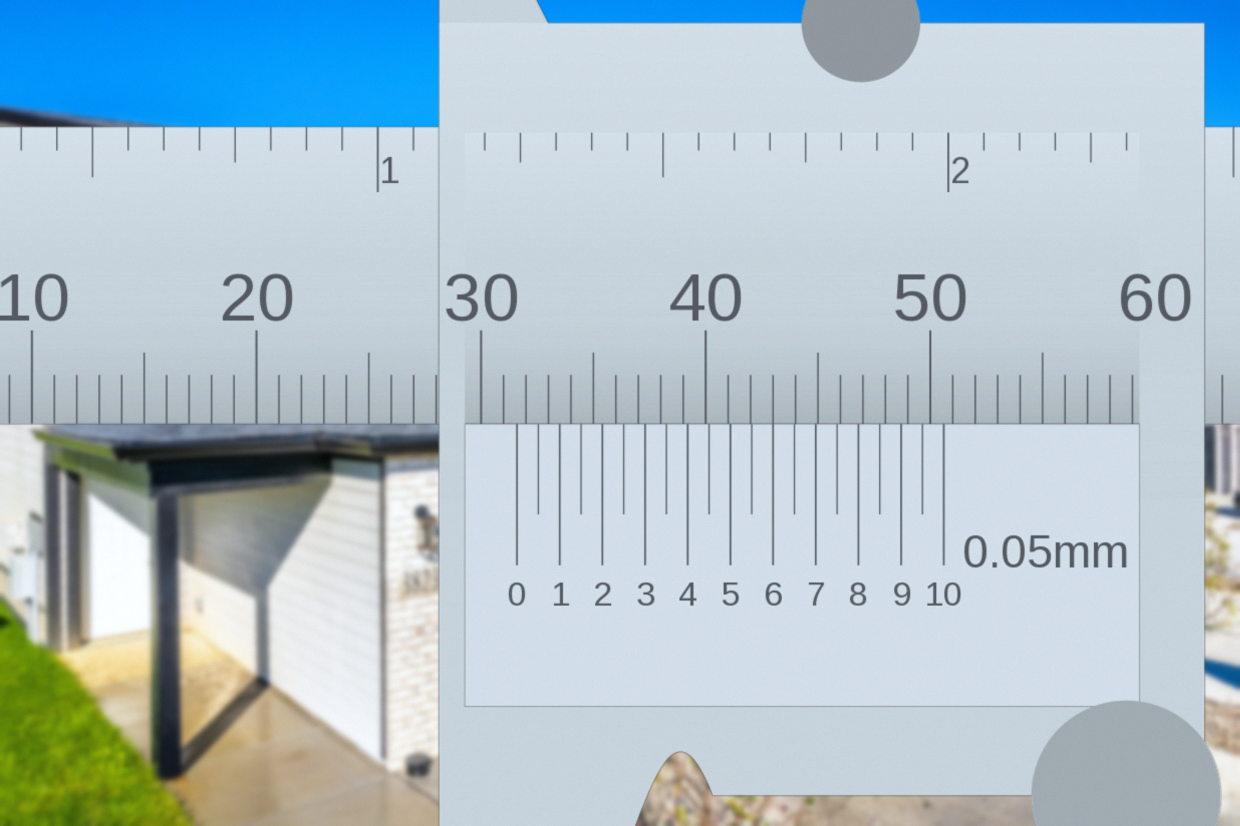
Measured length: 31.6 mm
